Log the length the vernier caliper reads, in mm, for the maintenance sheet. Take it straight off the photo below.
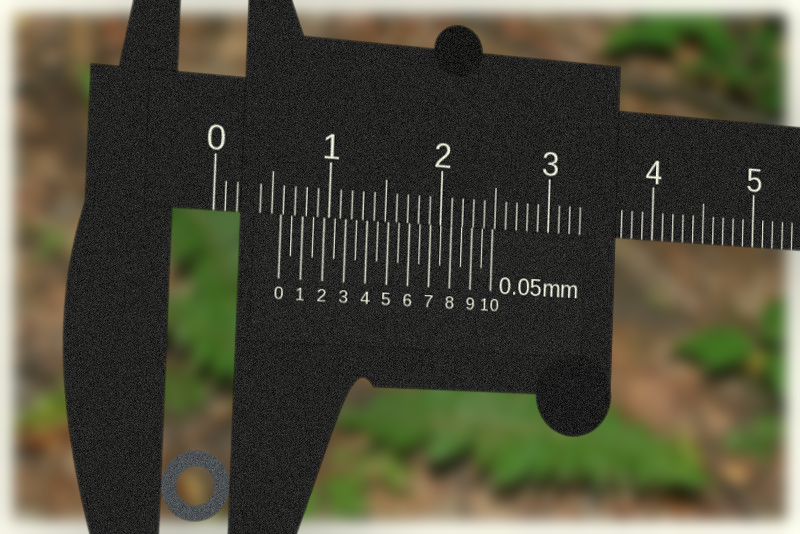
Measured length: 5.8 mm
